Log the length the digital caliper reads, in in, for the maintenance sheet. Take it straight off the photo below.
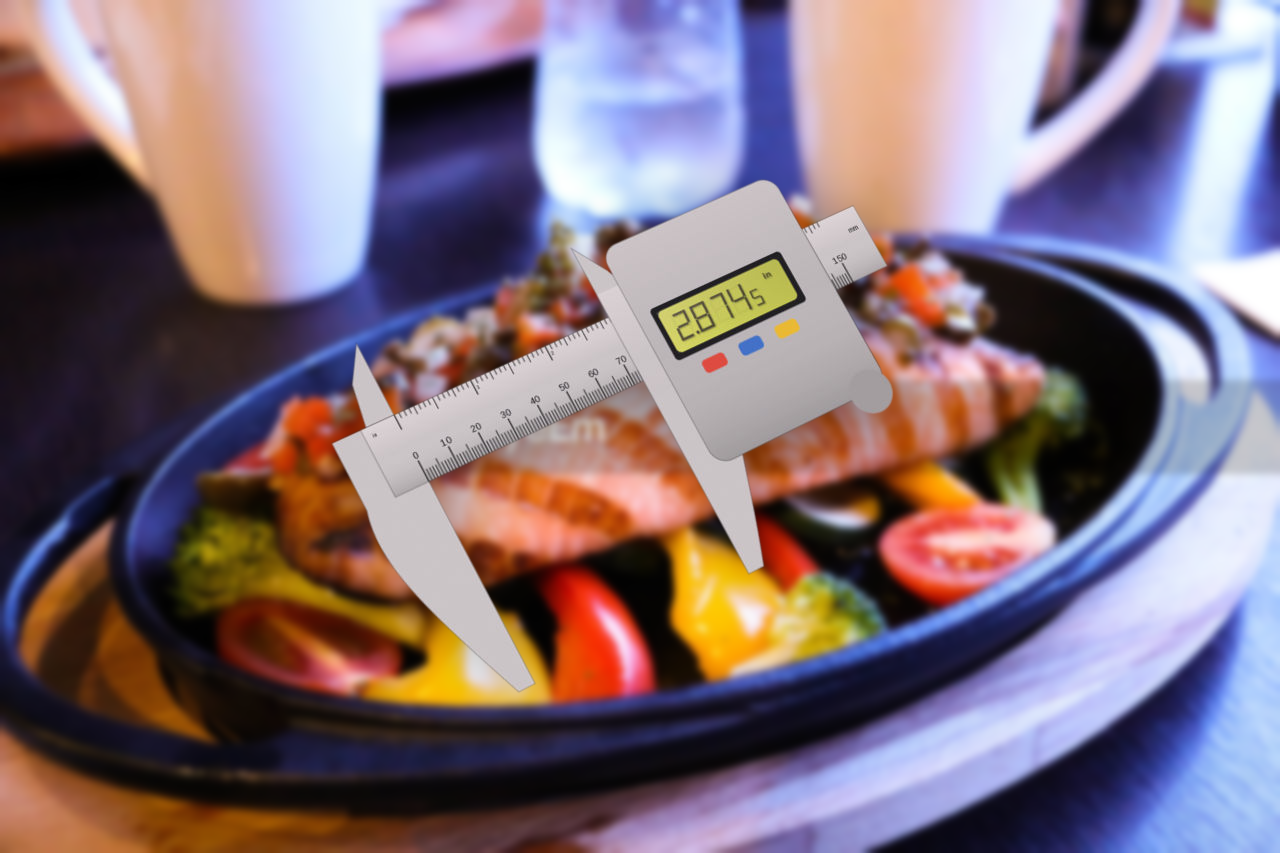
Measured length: 2.8745 in
